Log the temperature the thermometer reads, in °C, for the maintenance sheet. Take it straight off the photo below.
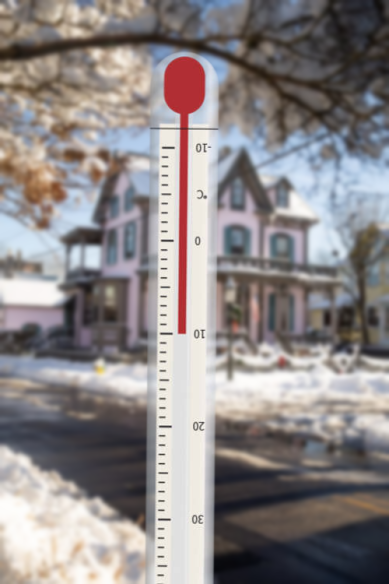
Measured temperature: 10 °C
